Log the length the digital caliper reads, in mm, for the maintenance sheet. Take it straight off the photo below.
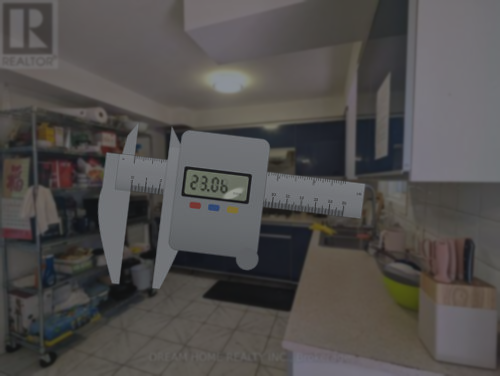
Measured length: 23.06 mm
